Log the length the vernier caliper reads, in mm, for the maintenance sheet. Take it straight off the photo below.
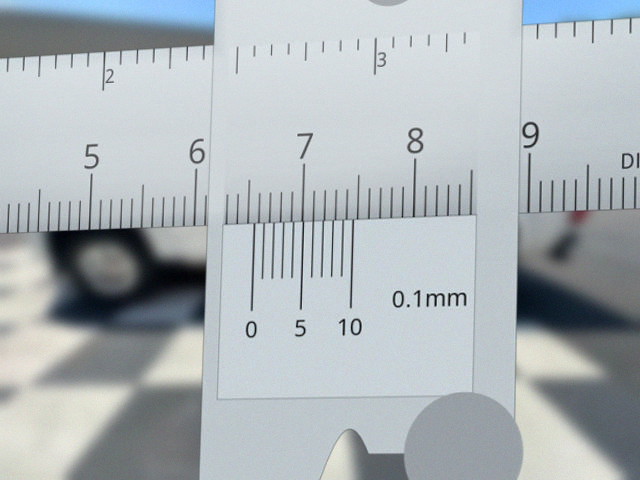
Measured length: 65.6 mm
